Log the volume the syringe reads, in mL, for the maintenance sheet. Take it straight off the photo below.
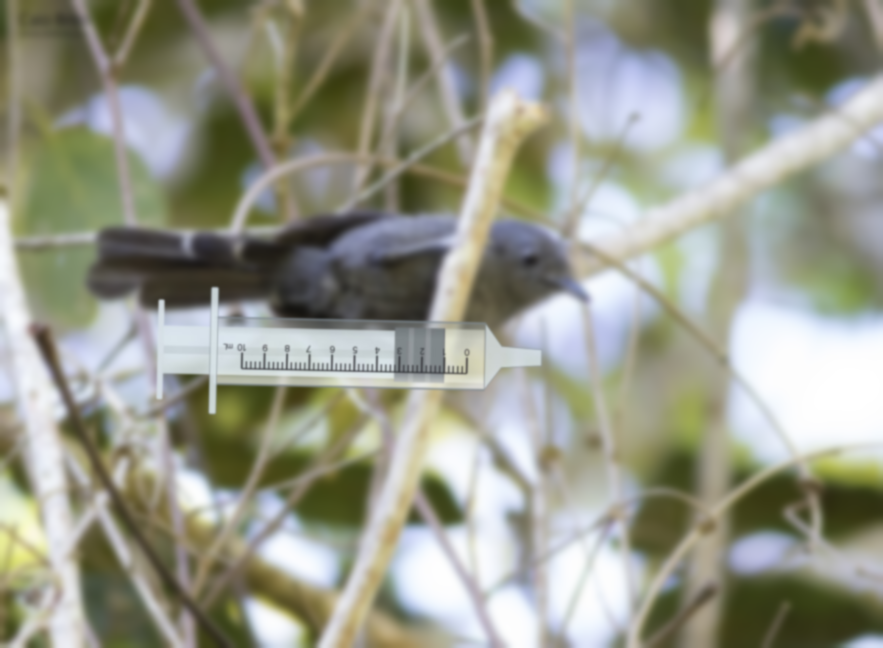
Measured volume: 1 mL
